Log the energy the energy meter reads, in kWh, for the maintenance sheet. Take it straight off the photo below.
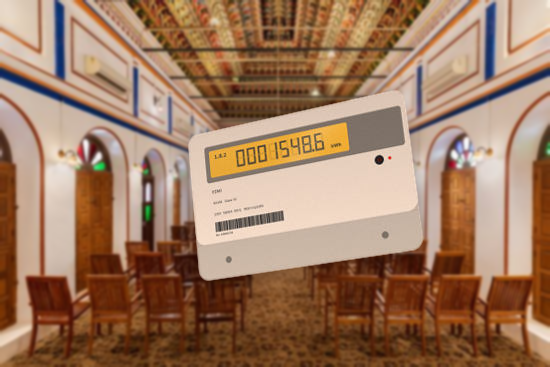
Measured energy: 1548.6 kWh
